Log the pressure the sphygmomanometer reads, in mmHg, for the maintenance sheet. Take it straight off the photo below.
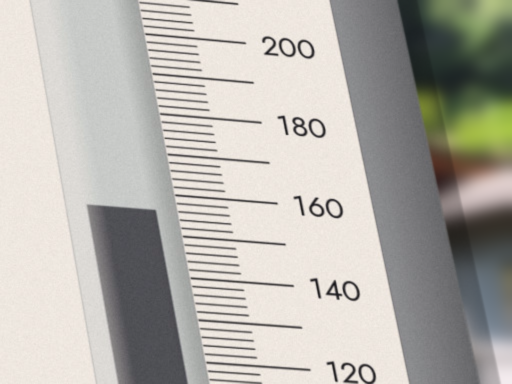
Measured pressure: 156 mmHg
